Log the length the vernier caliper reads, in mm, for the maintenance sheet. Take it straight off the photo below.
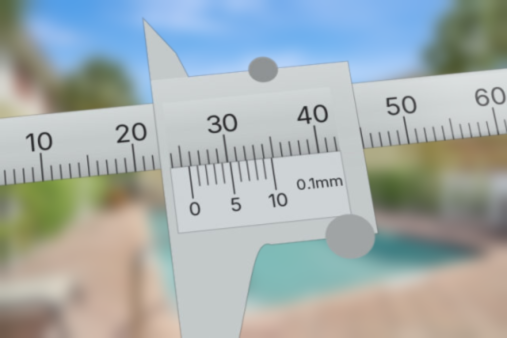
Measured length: 25.8 mm
